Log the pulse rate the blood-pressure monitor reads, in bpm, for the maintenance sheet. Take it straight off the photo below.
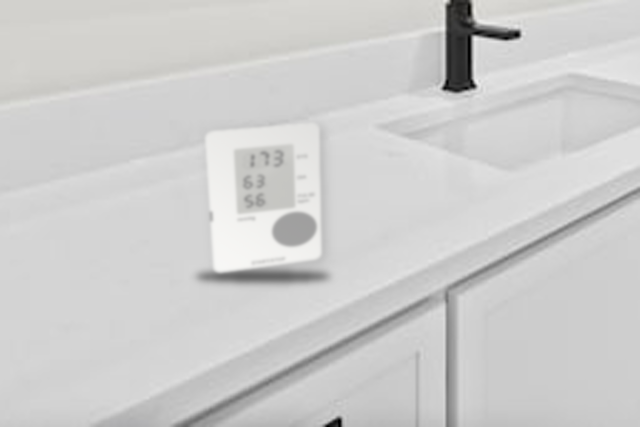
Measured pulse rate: 56 bpm
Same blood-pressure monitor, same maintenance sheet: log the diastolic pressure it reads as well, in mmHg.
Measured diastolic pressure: 63 mmHg
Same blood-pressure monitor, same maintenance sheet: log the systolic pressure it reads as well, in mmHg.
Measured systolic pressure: 173 mmHg
